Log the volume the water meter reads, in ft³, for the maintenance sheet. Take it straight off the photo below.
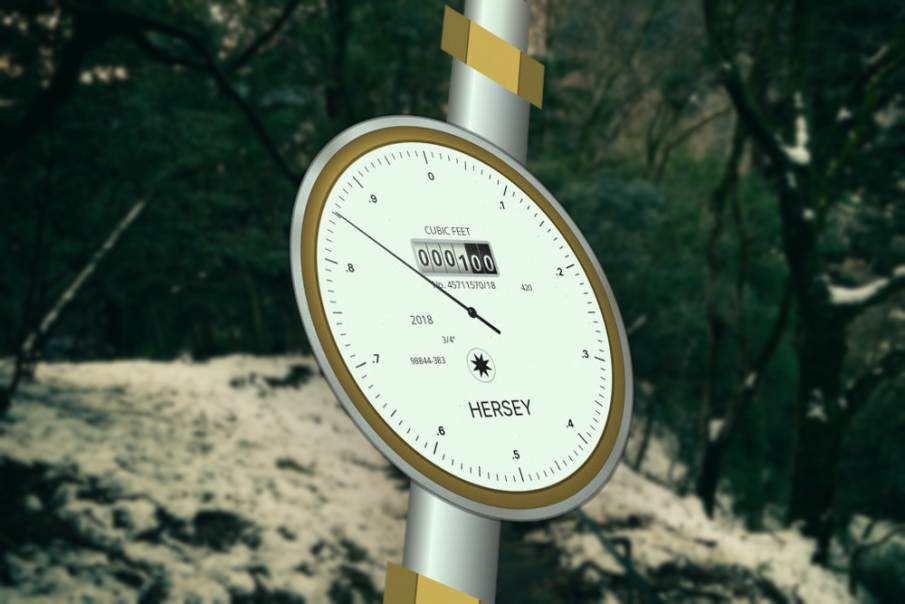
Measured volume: 99.85 ft³
